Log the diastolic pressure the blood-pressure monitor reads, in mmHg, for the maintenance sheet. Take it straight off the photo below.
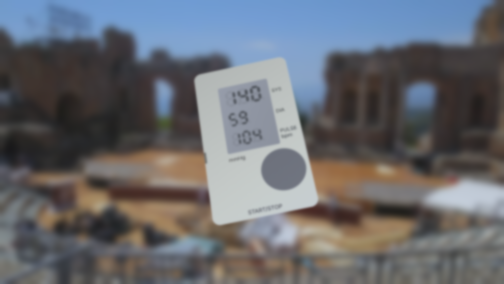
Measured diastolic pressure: 59 mmHg
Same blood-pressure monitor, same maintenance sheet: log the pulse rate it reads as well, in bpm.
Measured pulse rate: 104 bpm
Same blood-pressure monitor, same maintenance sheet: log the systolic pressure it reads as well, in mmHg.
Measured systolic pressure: 140 mmHg
